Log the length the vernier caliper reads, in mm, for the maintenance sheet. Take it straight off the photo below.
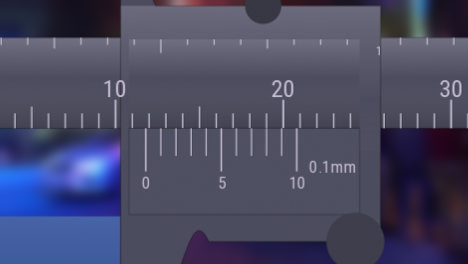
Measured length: 11.8 mm
